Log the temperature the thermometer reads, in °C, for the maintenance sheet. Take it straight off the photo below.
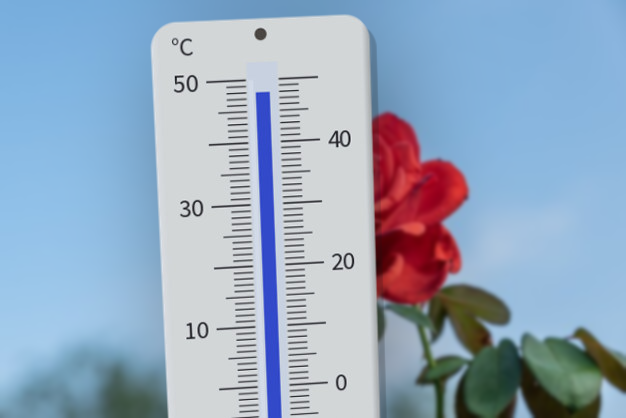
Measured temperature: 48 °C
